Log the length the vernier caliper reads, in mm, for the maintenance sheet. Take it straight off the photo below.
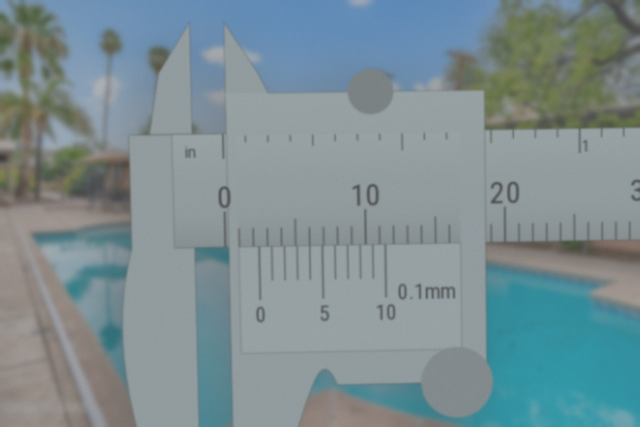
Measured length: 2.4 mm
